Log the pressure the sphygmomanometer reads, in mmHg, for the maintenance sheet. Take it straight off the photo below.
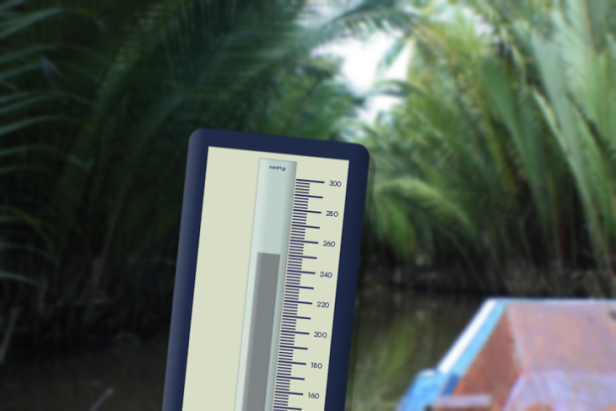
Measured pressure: 250 mmHg
